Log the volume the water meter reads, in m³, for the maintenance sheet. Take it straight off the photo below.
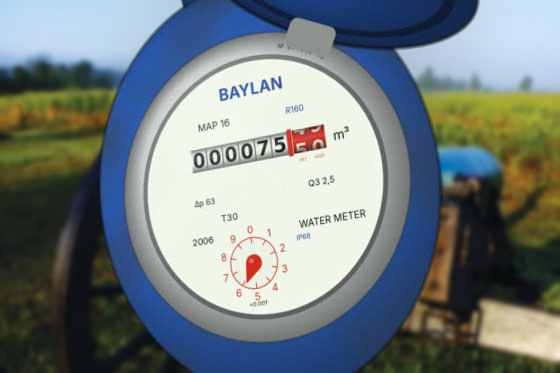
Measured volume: 75.495 m³
